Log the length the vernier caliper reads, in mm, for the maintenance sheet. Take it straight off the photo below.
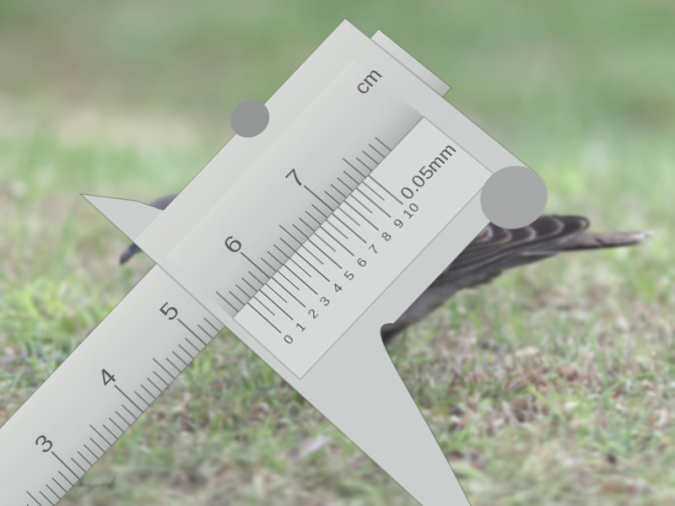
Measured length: 56.4 mm
